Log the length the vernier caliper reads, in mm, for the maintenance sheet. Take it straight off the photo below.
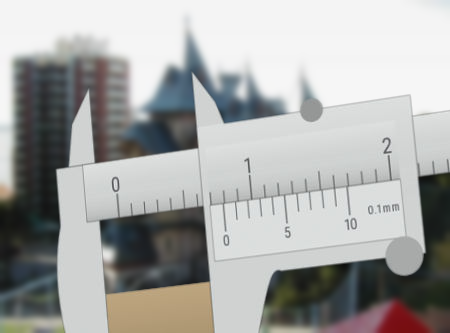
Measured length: 7.9 mm
